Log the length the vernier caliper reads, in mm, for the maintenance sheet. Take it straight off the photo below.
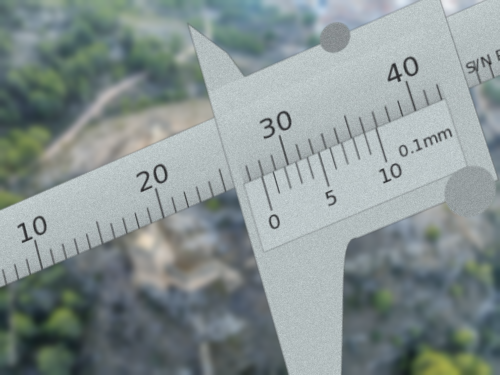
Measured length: 27.9 mm
